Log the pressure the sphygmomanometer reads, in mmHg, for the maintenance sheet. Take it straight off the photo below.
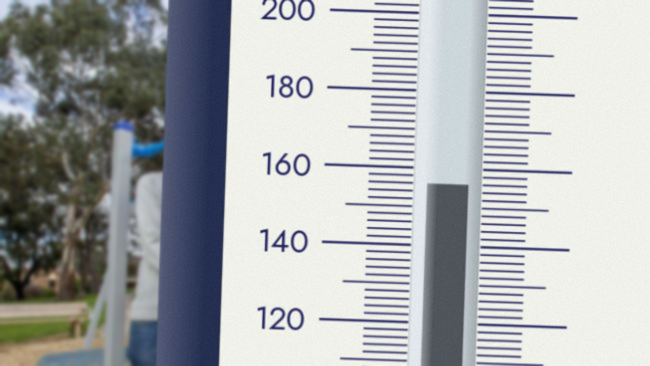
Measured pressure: 156 mmHg
